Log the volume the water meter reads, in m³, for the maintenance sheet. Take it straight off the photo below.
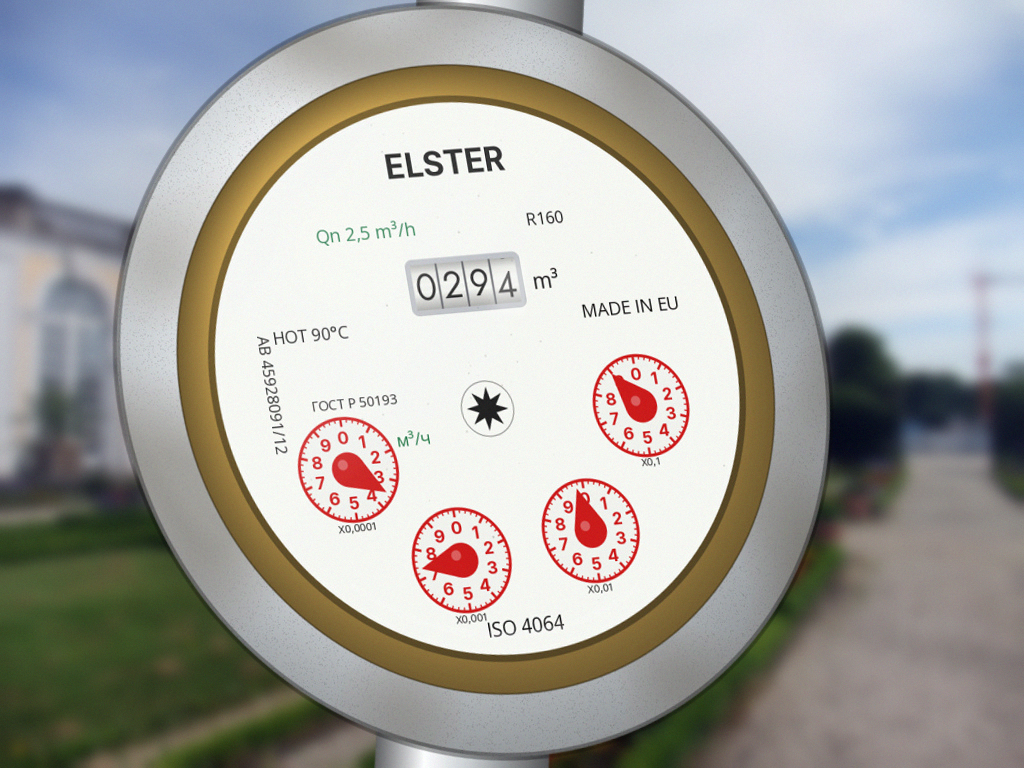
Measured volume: 293.8973 m³
